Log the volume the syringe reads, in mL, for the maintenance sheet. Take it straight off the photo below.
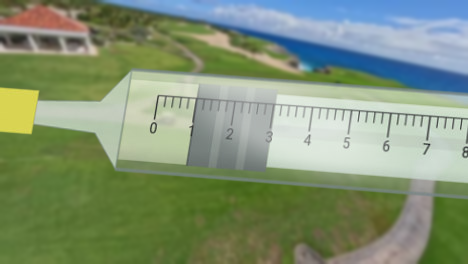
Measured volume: 1 mL
